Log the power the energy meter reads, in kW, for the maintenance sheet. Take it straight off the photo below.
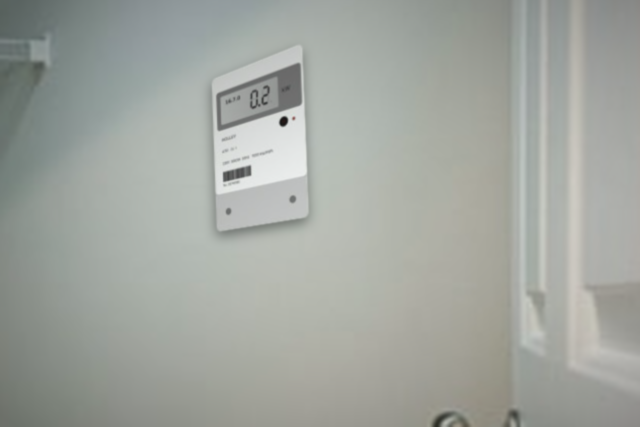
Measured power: 0.2 kW
